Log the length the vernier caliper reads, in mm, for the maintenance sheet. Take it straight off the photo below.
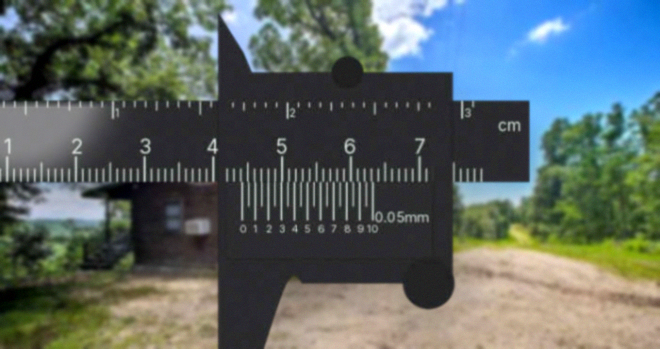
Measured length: 44.2 mm
